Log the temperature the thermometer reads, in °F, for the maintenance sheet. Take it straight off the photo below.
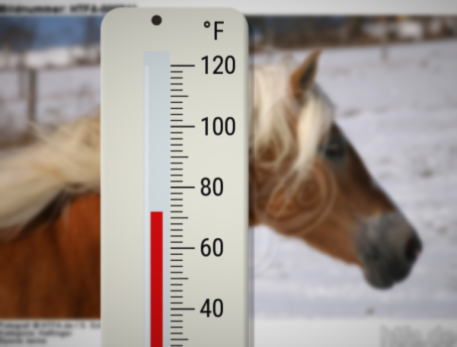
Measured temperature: 72 °F
